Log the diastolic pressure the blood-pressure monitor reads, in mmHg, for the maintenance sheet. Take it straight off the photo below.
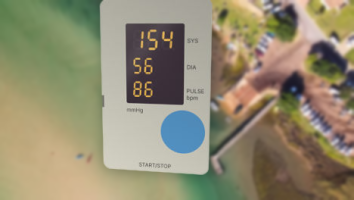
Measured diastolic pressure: 56 mmHg
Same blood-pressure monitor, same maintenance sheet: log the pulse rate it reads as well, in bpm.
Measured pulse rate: 86 bpm
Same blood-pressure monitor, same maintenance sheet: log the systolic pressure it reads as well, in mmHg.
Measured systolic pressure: 154 mmHg
